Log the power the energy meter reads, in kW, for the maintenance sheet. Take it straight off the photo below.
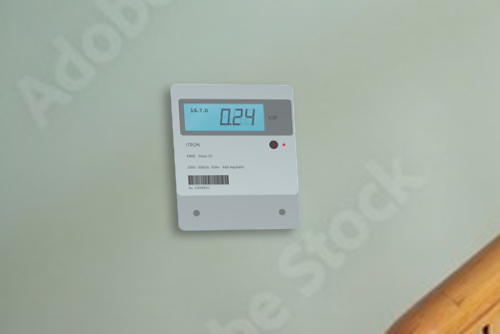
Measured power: 0.24 kW
